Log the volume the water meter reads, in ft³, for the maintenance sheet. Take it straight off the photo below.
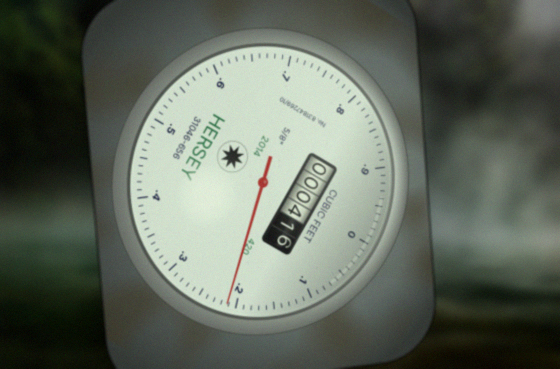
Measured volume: 416.21 ft³
